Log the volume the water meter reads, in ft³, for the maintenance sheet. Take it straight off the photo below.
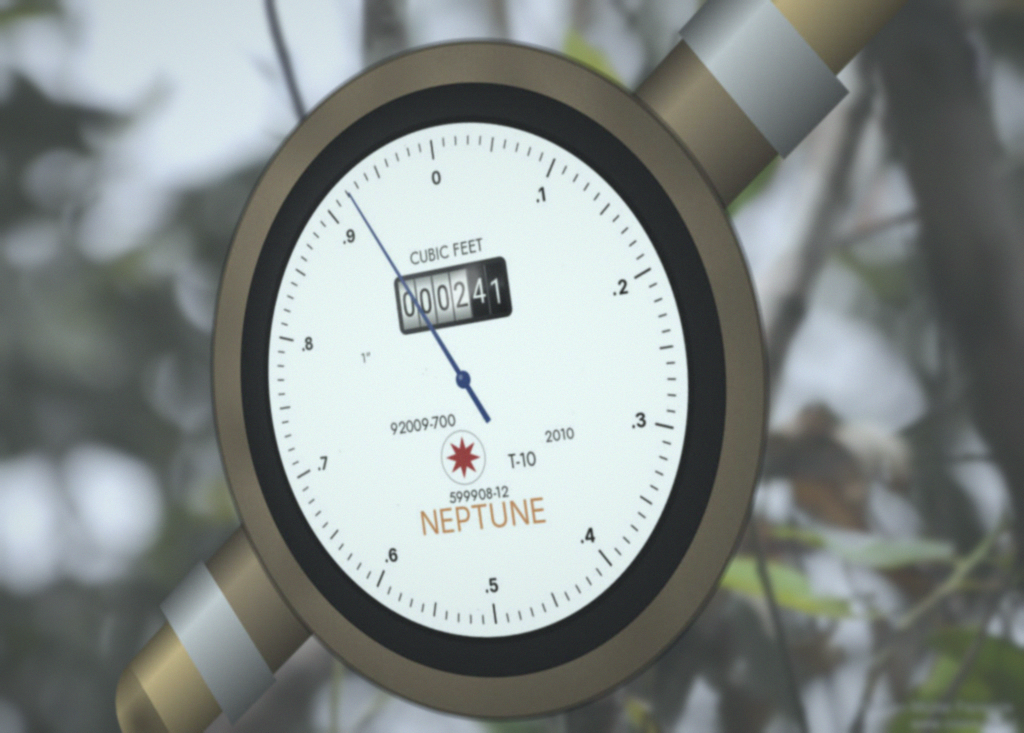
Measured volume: 240.92 ft³
